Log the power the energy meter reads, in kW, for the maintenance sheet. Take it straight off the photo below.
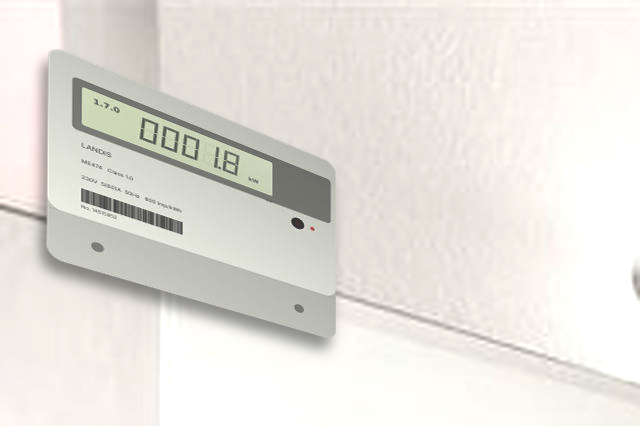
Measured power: 1.8 kW
